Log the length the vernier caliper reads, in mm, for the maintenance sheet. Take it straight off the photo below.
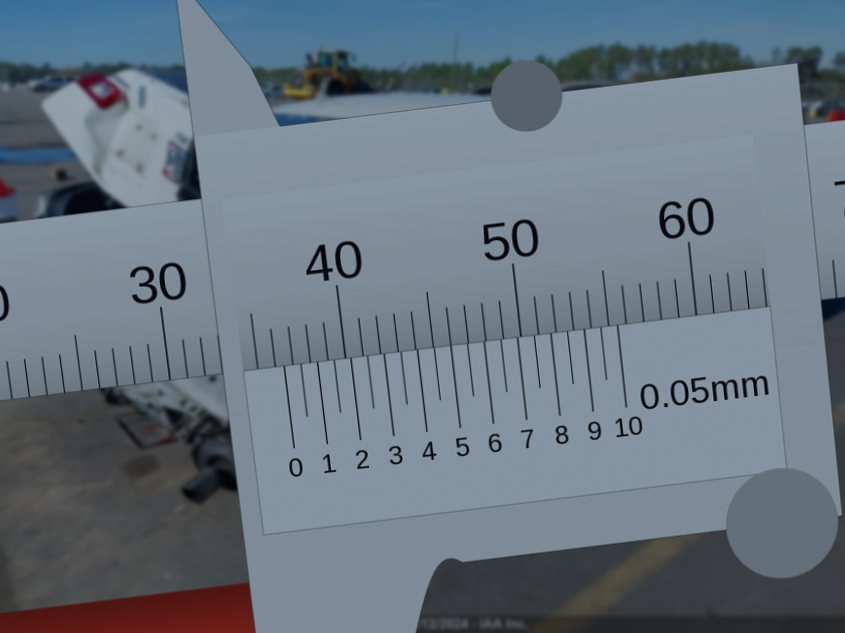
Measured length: 36.5 mm
